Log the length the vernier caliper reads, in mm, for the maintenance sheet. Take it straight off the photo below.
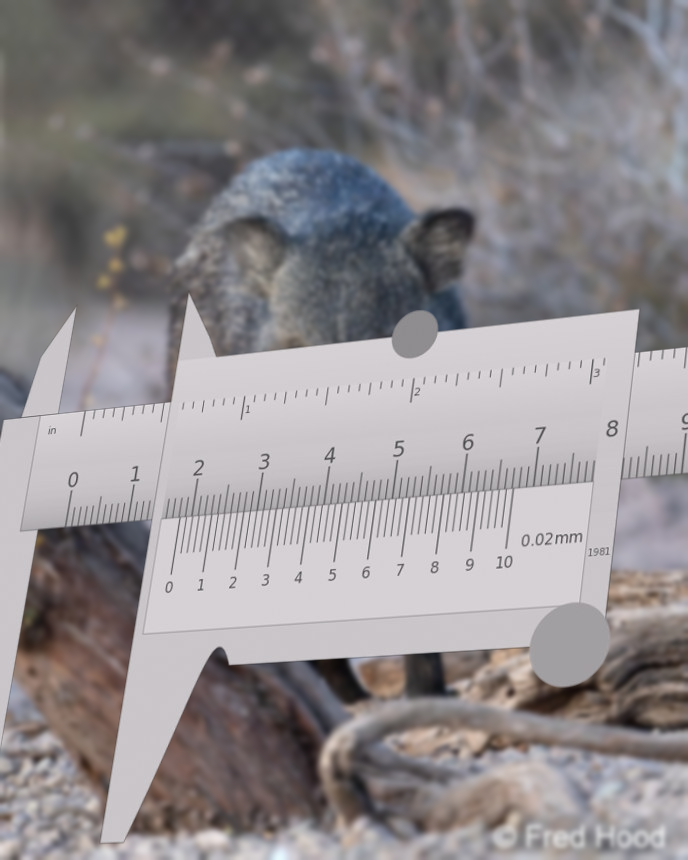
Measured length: 18.2 mm
